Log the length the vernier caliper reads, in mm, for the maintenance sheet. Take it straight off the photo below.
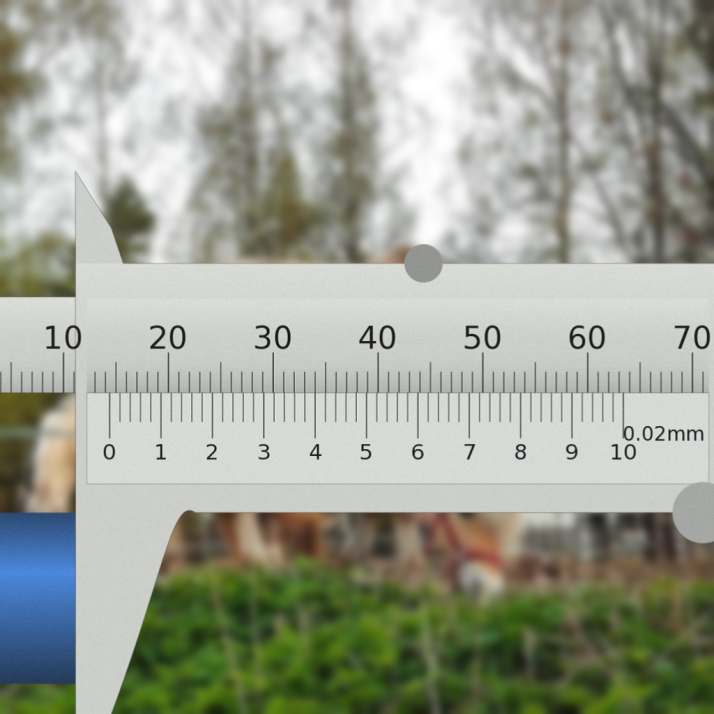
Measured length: 14.4 mm
